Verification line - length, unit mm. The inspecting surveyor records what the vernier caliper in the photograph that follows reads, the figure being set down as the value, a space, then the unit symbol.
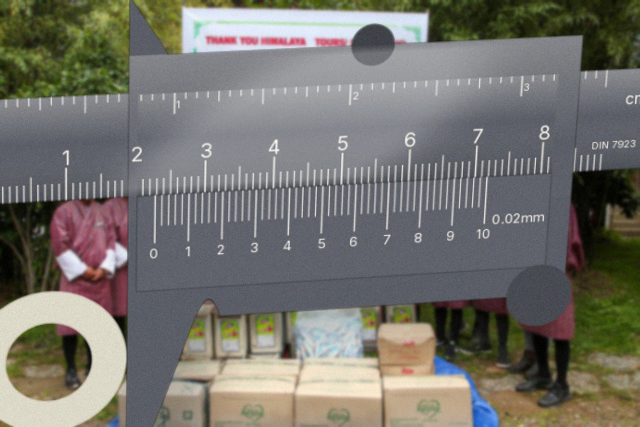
22.8 mm
